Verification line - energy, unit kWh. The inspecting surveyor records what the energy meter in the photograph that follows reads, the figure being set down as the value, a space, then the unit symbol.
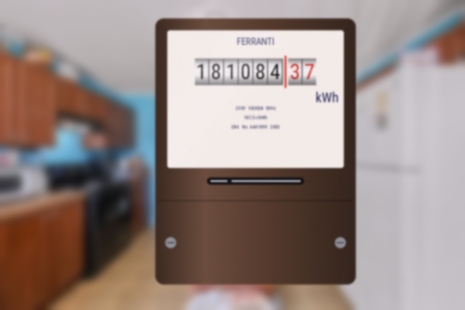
181084.37 kWh
